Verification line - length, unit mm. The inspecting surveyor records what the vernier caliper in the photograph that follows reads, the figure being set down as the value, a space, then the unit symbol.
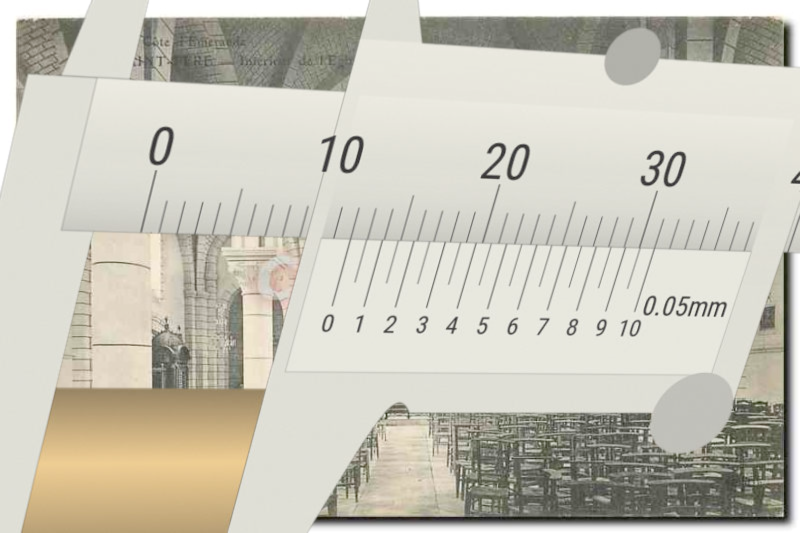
12.0 mm
